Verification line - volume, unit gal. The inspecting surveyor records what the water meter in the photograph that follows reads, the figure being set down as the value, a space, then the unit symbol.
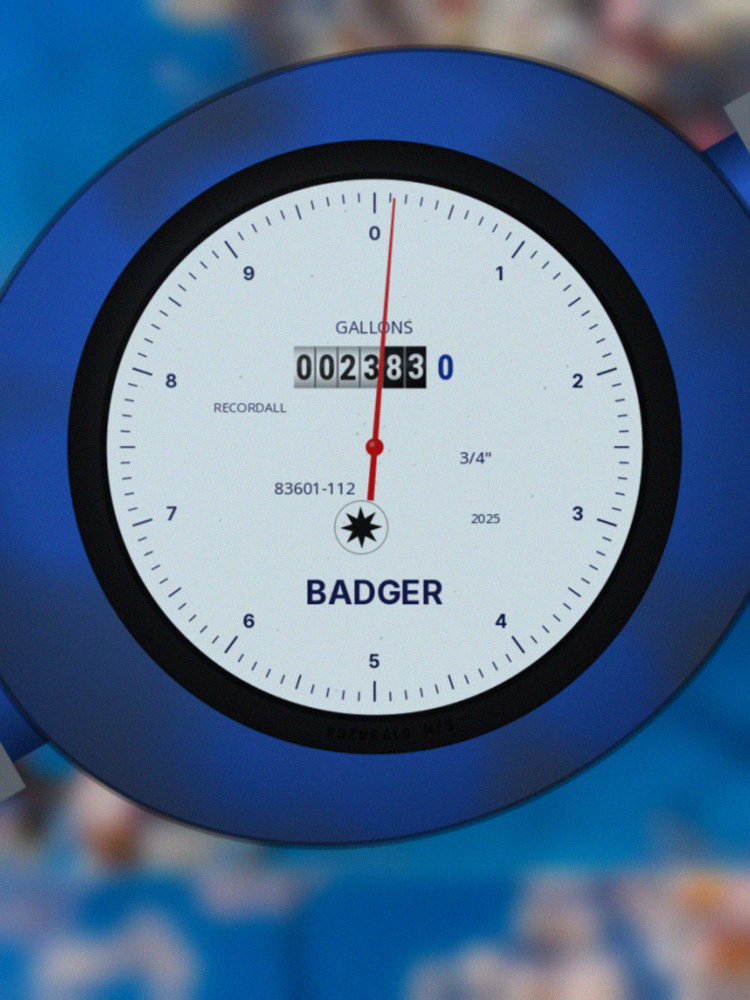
23830.1 gal
